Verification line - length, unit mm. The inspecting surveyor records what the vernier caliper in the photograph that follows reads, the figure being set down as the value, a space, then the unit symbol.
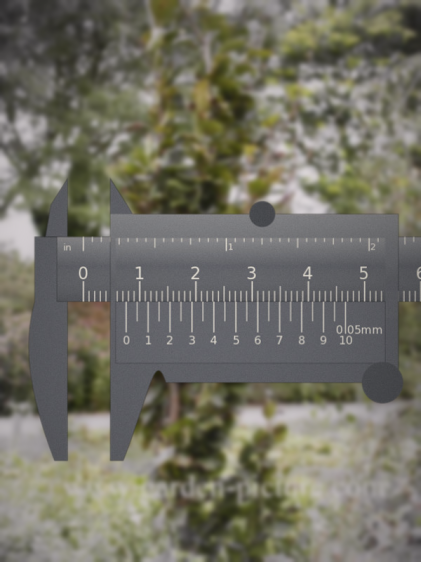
7.6 mm
